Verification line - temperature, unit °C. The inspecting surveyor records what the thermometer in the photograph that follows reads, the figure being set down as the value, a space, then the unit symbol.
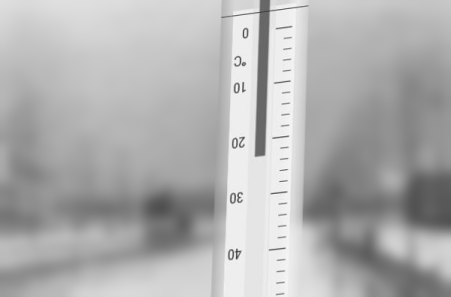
23 °C
